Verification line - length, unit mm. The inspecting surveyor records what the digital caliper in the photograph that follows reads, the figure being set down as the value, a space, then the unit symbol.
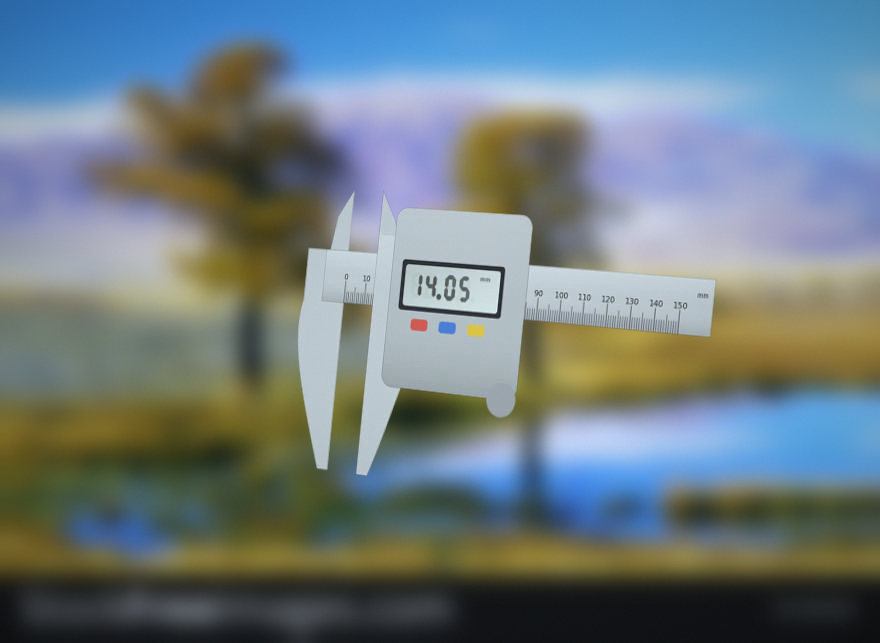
14.05 mm
